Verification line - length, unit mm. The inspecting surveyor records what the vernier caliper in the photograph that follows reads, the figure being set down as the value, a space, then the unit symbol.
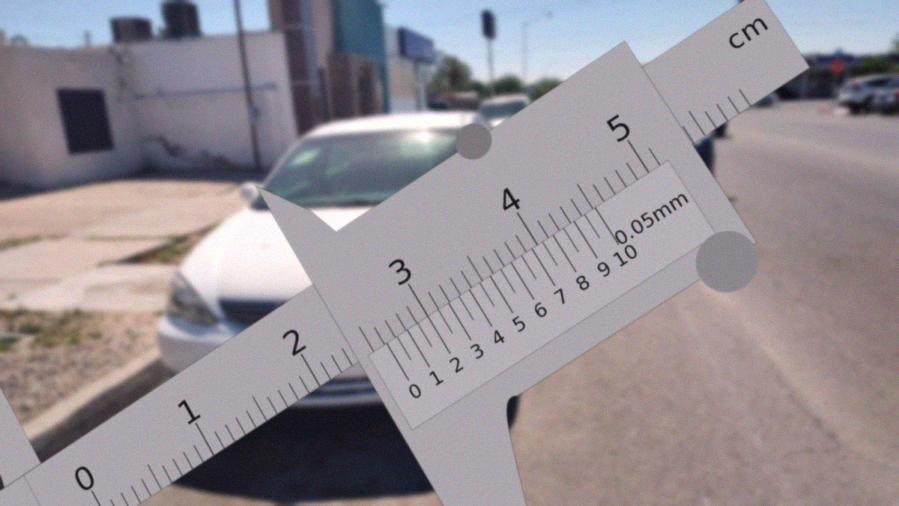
26.2 mm
